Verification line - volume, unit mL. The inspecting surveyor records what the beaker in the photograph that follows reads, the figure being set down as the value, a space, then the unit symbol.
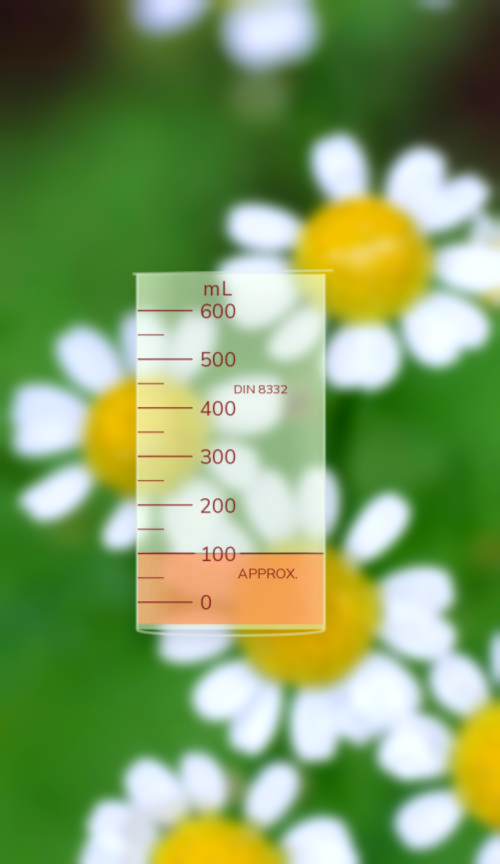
100 mL
